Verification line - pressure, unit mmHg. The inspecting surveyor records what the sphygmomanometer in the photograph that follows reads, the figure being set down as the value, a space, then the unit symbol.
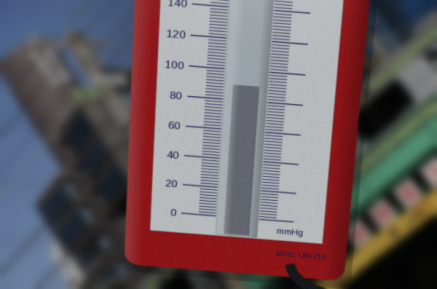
90 mmHg
